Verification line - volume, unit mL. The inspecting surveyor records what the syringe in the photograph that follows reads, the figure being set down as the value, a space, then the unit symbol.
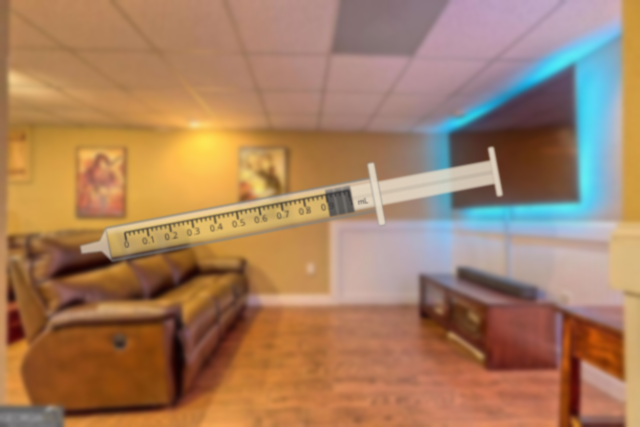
0.9 mL
